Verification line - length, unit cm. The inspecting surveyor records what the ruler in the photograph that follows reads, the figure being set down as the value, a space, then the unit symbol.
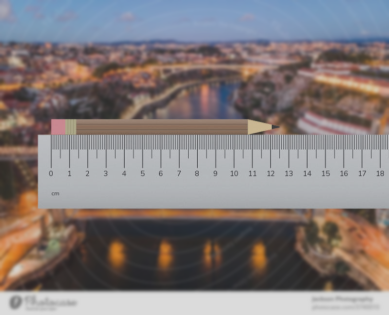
12.5 cm
